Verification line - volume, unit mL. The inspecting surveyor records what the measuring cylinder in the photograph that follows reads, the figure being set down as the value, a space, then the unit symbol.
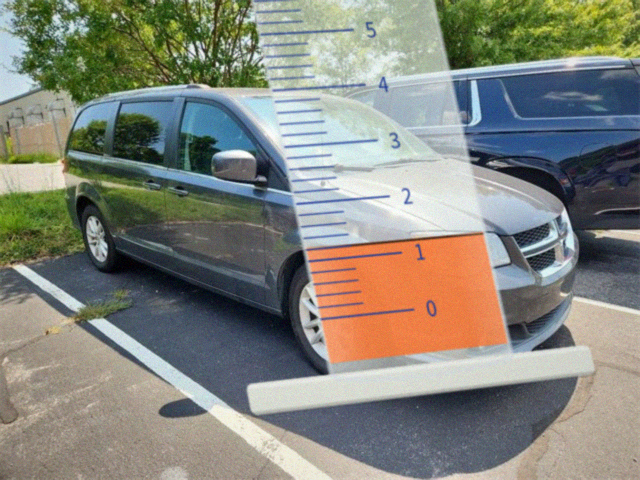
1.2 mL
